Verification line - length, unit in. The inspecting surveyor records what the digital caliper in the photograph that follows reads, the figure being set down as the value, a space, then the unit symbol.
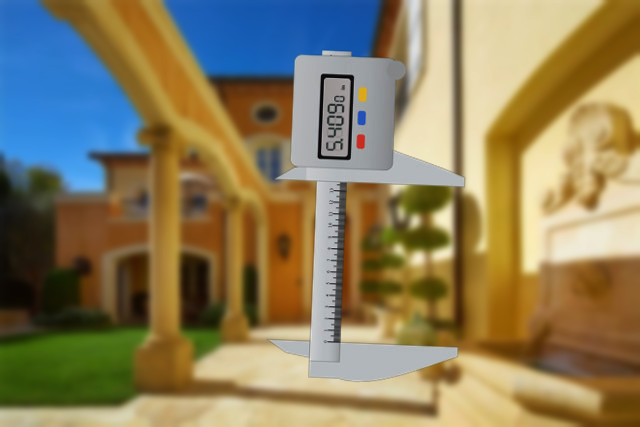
5.4090 in
